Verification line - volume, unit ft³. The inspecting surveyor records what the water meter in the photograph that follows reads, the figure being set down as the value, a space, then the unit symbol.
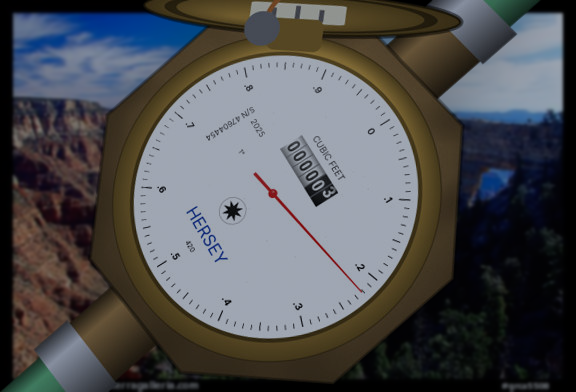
3.22 ft³
